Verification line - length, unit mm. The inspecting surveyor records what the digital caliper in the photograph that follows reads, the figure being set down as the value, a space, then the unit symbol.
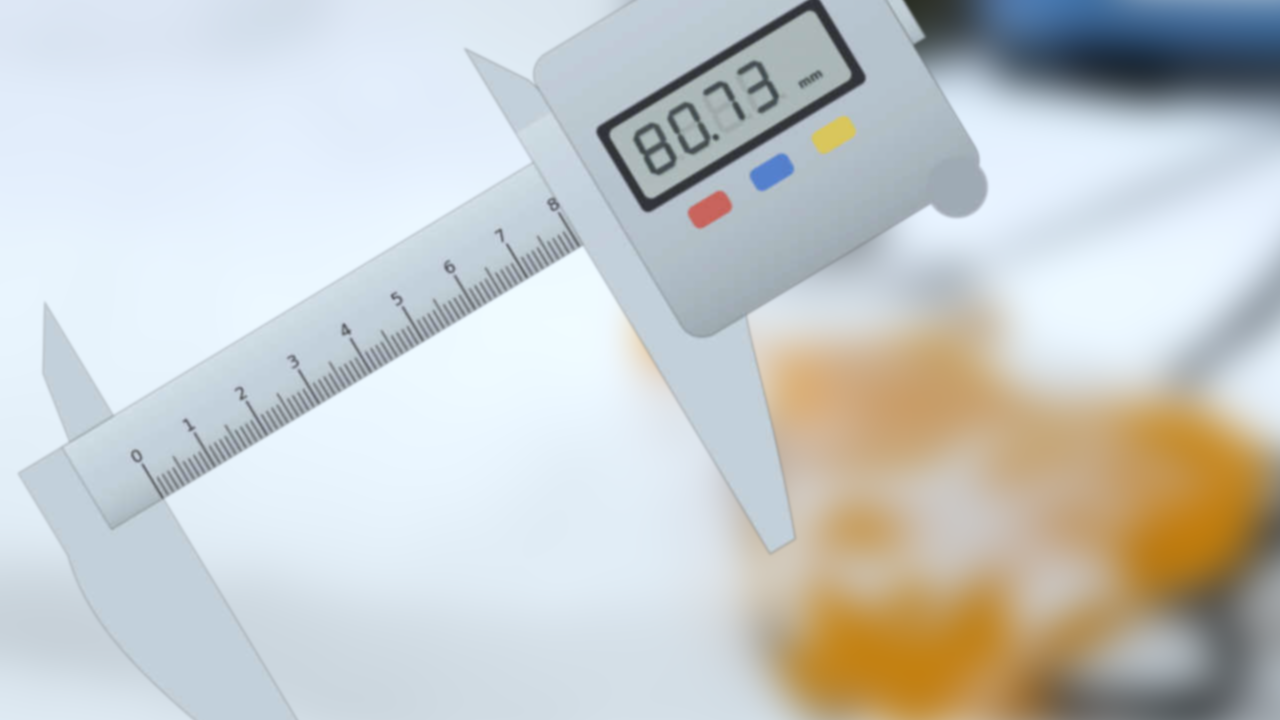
80.73 mm
